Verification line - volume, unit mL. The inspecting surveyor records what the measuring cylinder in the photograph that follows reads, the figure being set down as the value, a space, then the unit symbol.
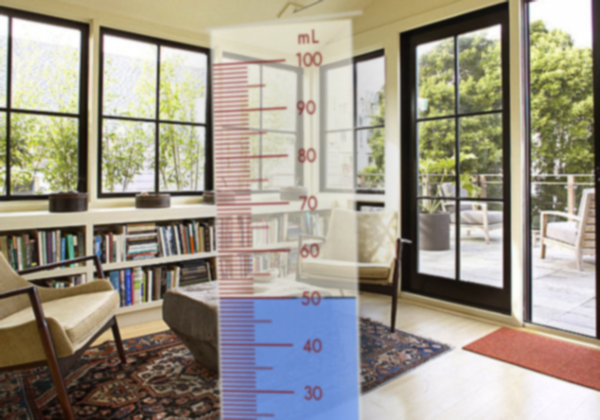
50 mL
